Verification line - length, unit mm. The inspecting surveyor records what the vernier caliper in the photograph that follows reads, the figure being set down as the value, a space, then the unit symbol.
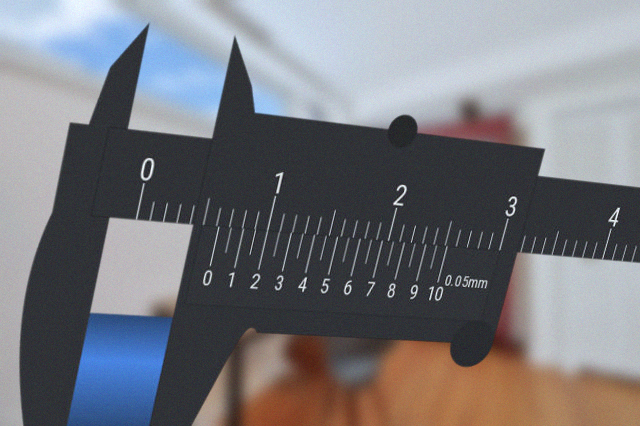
6.2 mm
